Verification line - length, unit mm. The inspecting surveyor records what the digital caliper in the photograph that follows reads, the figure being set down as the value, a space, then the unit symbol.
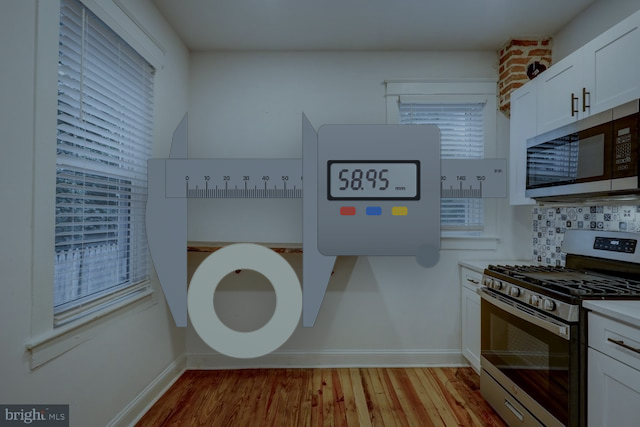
58.95 mm
